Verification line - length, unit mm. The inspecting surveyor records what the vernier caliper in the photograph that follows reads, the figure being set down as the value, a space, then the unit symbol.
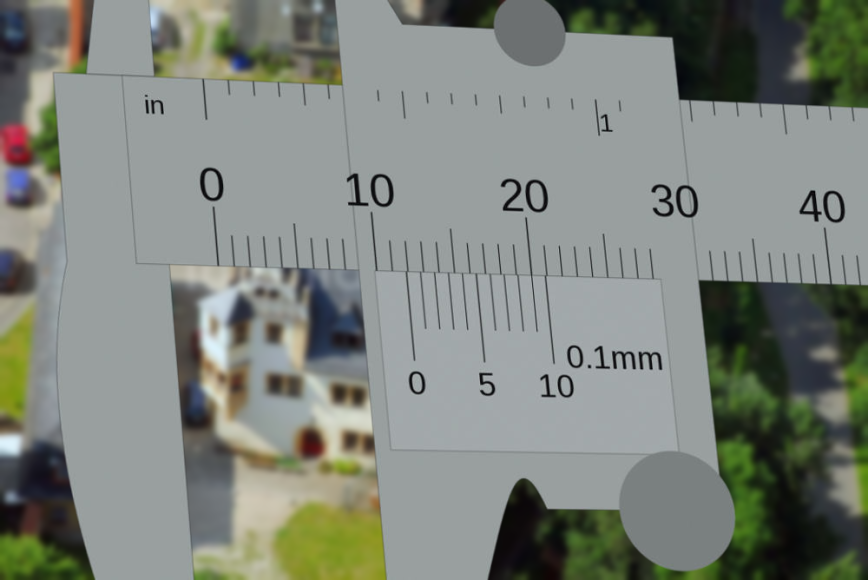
11.9 mm
